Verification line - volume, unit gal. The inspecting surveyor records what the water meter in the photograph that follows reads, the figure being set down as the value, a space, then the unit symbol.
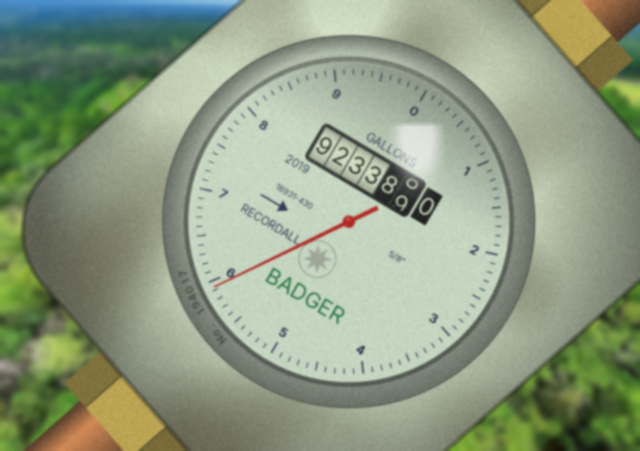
9233885.9 gal
